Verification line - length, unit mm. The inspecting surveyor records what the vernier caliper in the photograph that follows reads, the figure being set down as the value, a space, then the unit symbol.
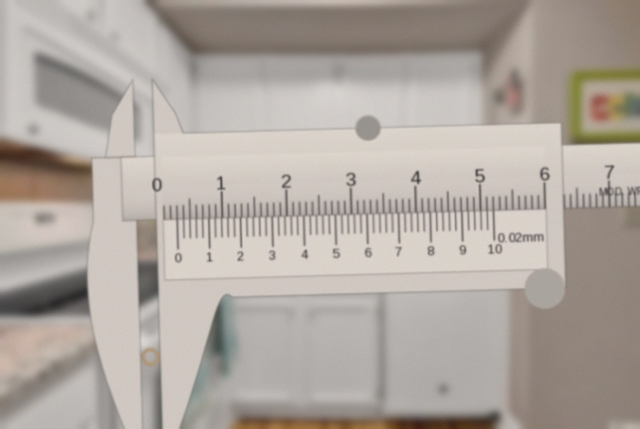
3.0 mm
